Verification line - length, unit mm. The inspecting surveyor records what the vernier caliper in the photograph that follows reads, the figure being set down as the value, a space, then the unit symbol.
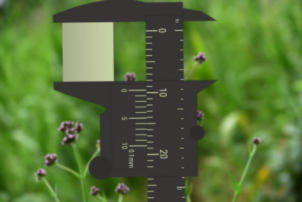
9.6 mm
